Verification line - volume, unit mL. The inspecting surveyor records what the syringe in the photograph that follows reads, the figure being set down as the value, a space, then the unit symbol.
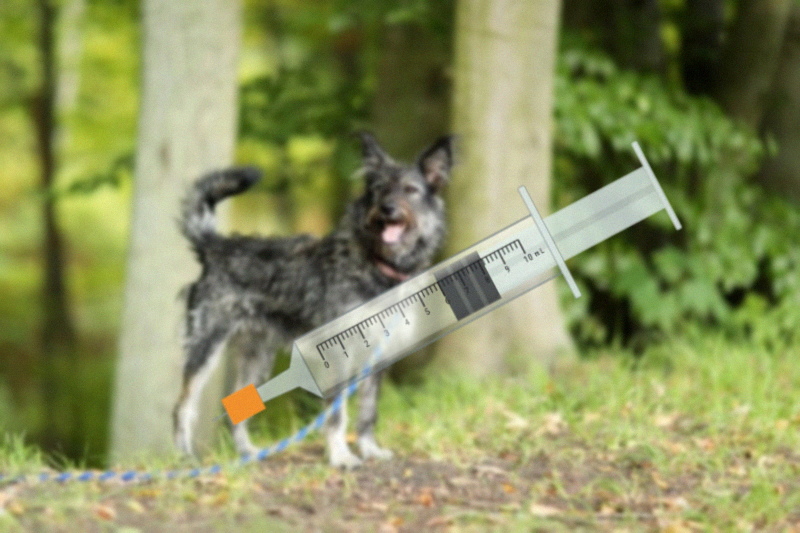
6 mL
